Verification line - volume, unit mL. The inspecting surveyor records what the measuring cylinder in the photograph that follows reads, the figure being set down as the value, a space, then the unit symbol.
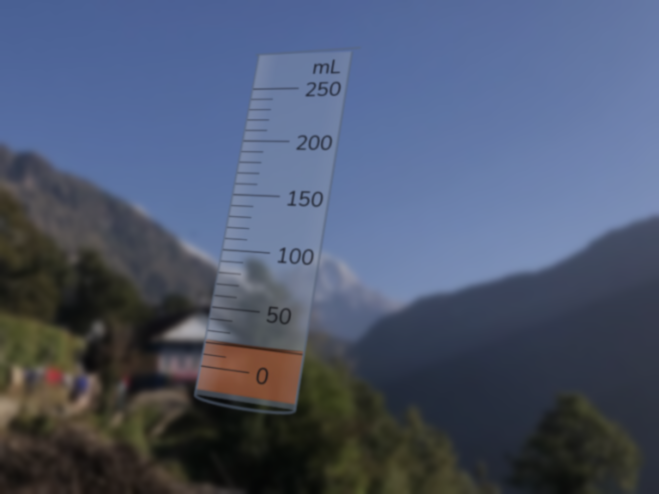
20 mL
